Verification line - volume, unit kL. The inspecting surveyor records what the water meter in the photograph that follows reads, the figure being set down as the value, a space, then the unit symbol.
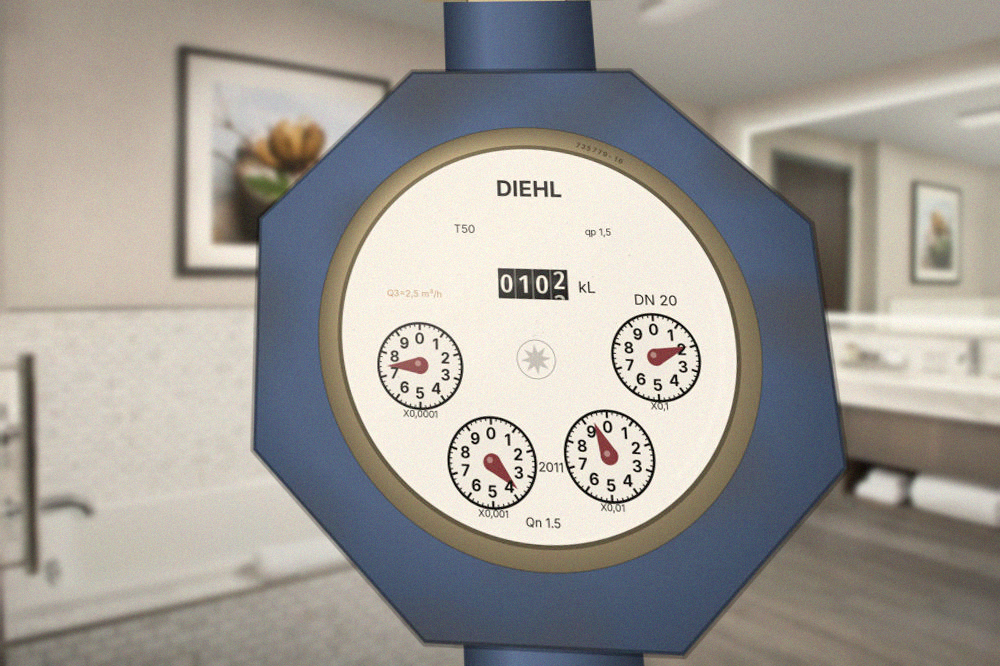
102.1937 kL
